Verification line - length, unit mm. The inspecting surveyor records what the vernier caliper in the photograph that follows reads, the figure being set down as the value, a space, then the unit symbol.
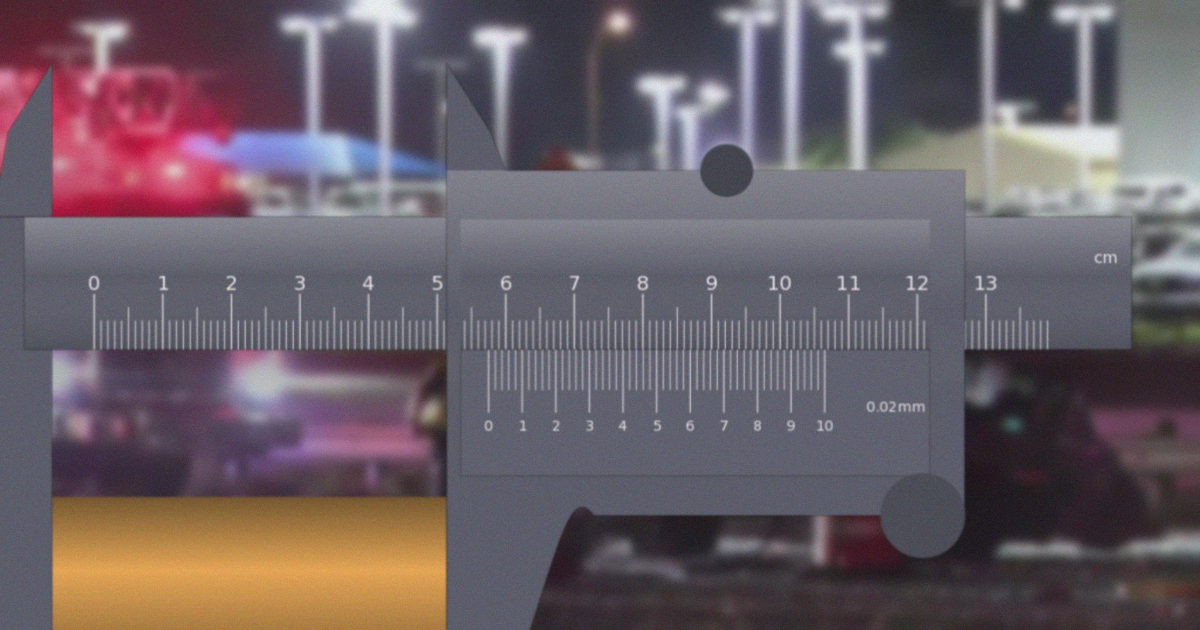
57.5 mm
